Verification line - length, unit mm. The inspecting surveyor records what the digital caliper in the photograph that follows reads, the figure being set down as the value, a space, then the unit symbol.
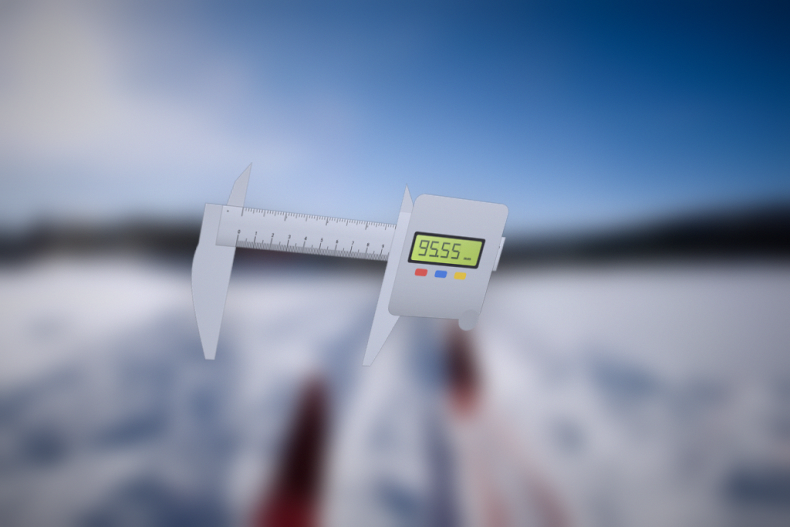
95.55 mm
